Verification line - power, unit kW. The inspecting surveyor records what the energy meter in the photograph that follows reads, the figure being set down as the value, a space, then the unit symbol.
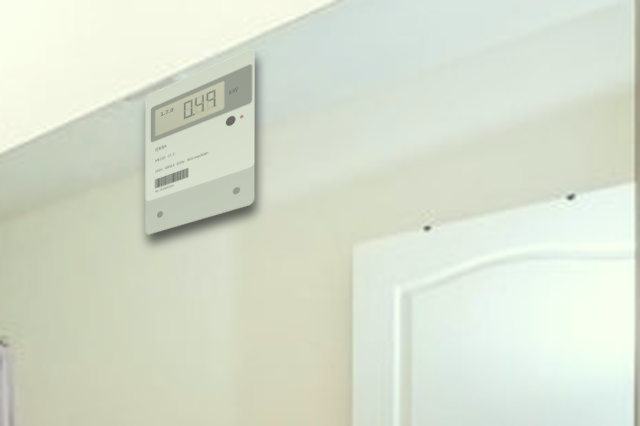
0.49 kW
